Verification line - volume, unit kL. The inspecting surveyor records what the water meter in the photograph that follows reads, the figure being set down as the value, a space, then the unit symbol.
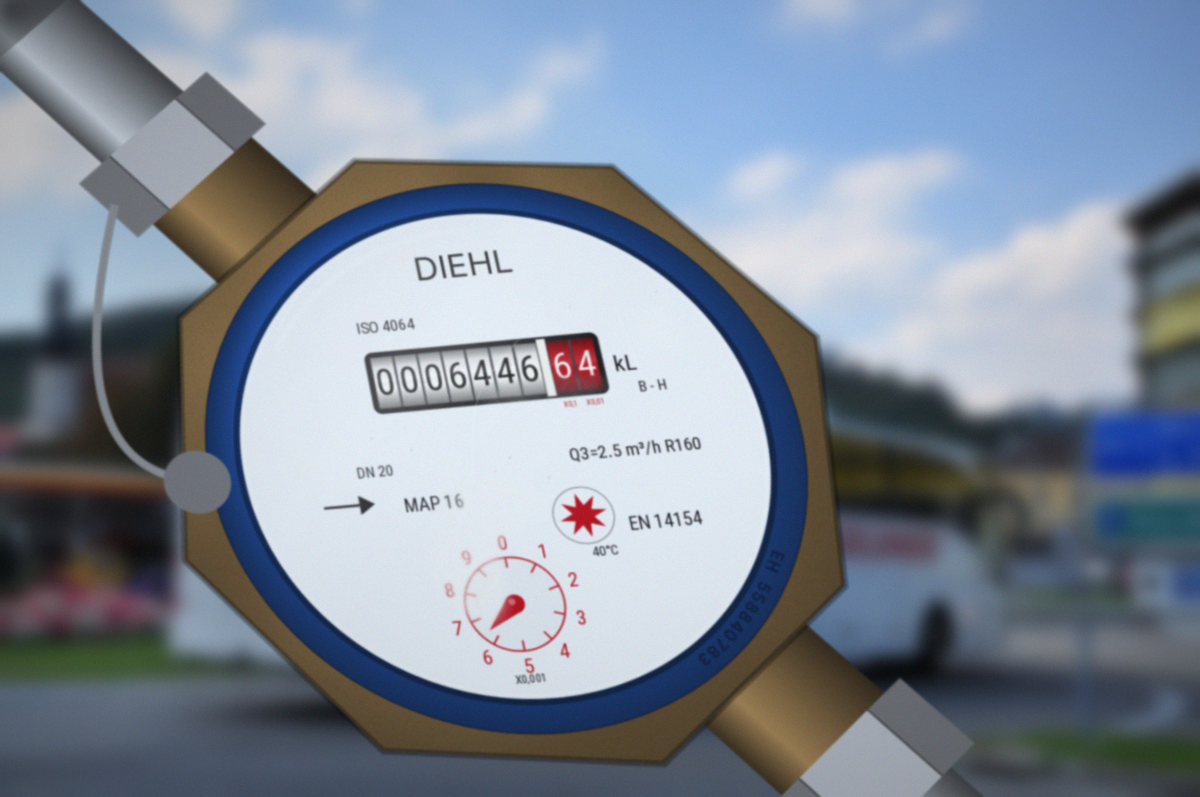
6446.646 kL
